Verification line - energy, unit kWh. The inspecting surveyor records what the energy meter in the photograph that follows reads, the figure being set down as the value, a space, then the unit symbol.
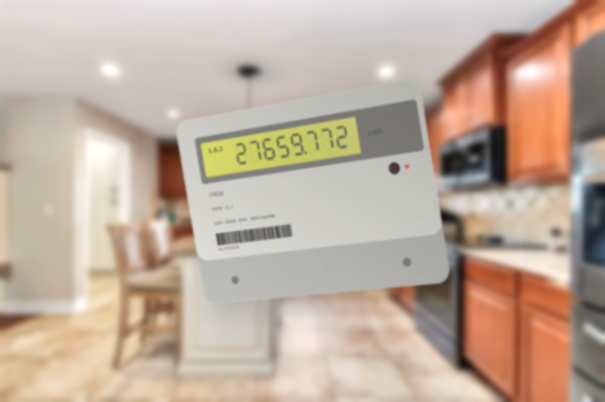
27659.772 kWh
